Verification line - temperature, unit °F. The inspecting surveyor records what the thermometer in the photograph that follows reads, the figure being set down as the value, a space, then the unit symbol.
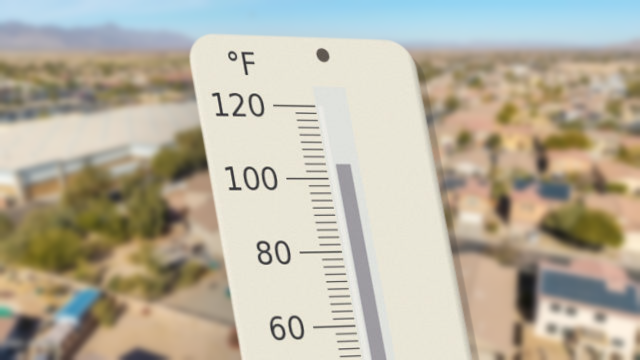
104 °F
